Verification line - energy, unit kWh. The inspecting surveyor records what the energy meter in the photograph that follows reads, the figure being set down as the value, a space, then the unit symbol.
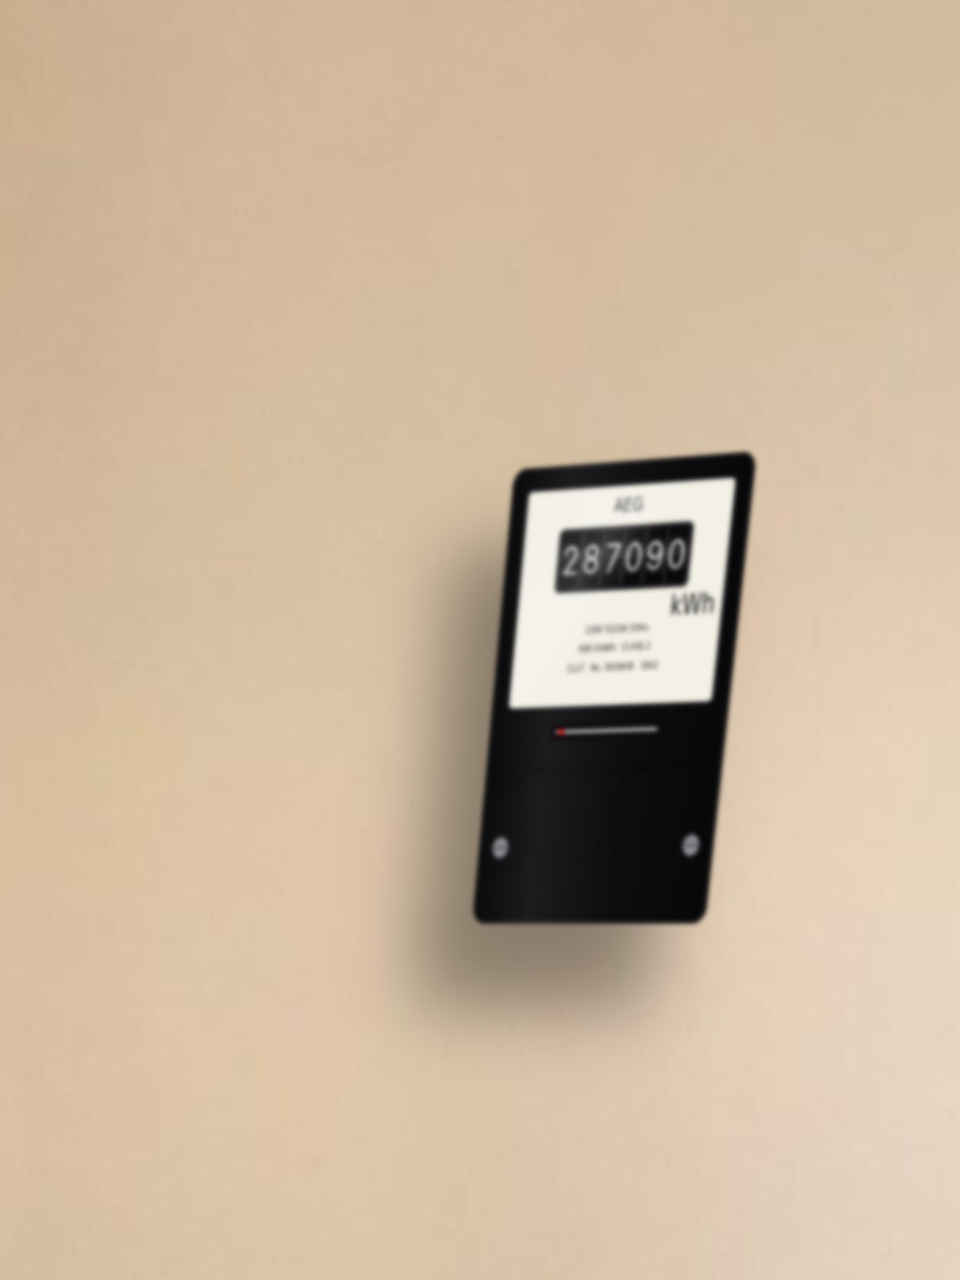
287090 kWh
